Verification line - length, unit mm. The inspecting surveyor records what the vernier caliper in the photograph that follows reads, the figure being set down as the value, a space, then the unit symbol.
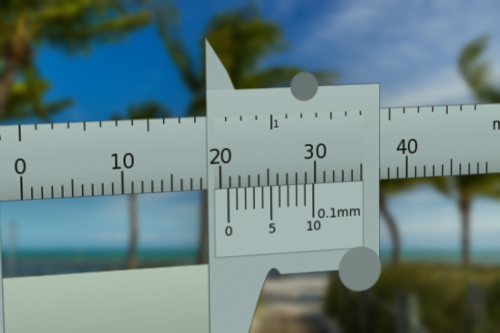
20.8 mm
